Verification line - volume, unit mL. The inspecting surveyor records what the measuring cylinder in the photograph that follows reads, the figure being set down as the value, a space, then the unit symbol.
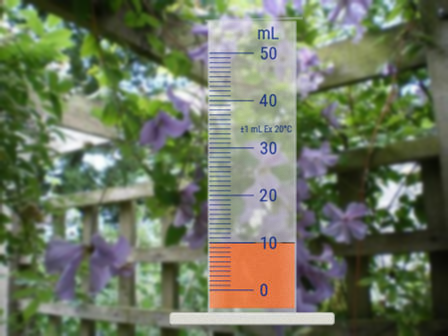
10 mL
